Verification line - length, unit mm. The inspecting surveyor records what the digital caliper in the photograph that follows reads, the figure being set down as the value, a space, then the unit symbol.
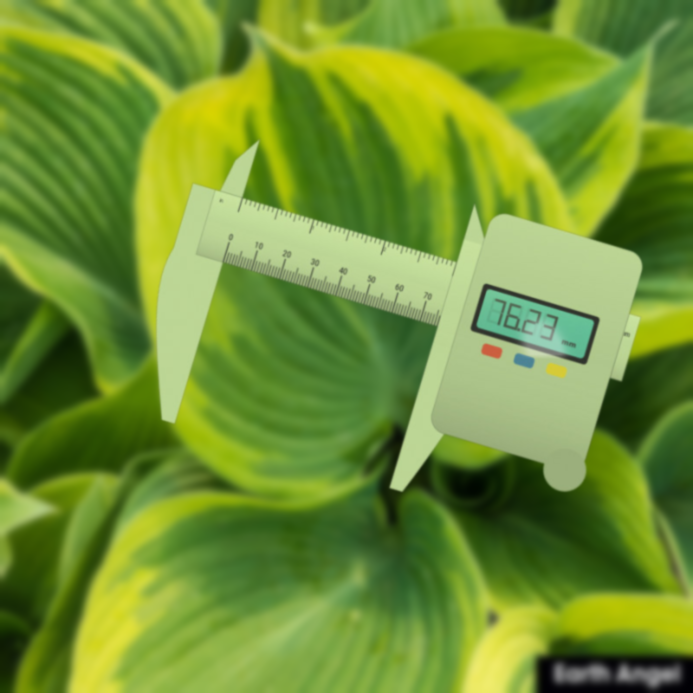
76.23 mm
